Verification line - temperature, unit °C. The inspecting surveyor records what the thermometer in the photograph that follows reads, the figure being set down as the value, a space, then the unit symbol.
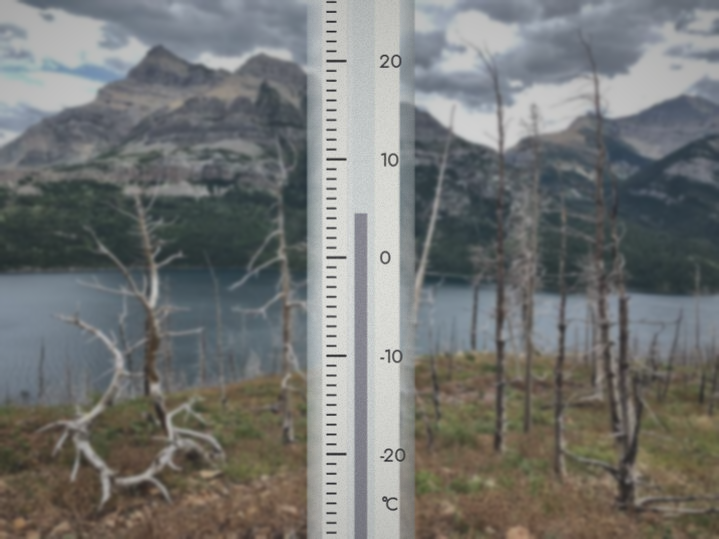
4.5 °C
